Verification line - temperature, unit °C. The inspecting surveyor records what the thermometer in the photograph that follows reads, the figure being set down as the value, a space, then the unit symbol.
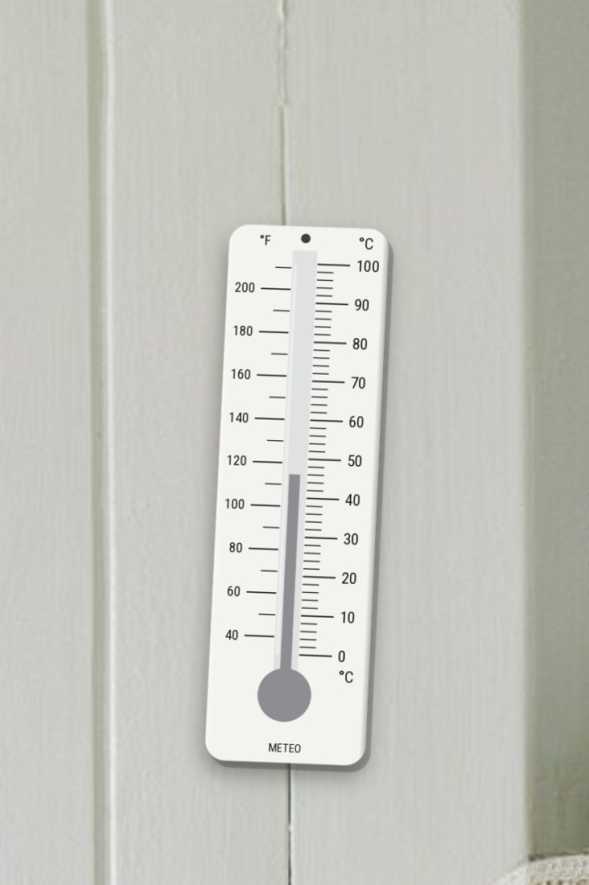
46 °C
